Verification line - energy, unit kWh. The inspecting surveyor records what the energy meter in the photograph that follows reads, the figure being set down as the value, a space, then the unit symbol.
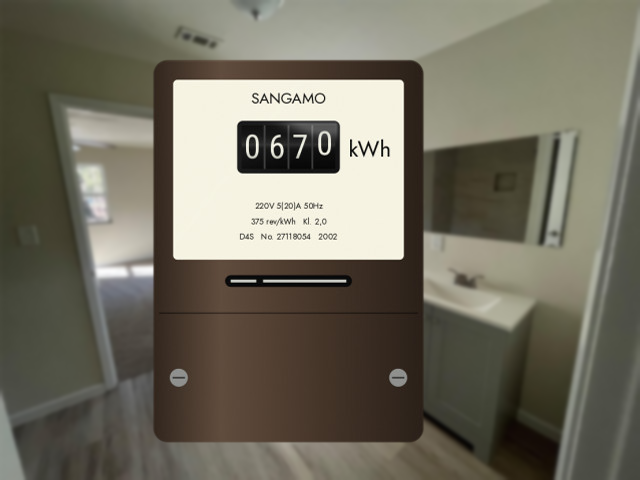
670 kWh
